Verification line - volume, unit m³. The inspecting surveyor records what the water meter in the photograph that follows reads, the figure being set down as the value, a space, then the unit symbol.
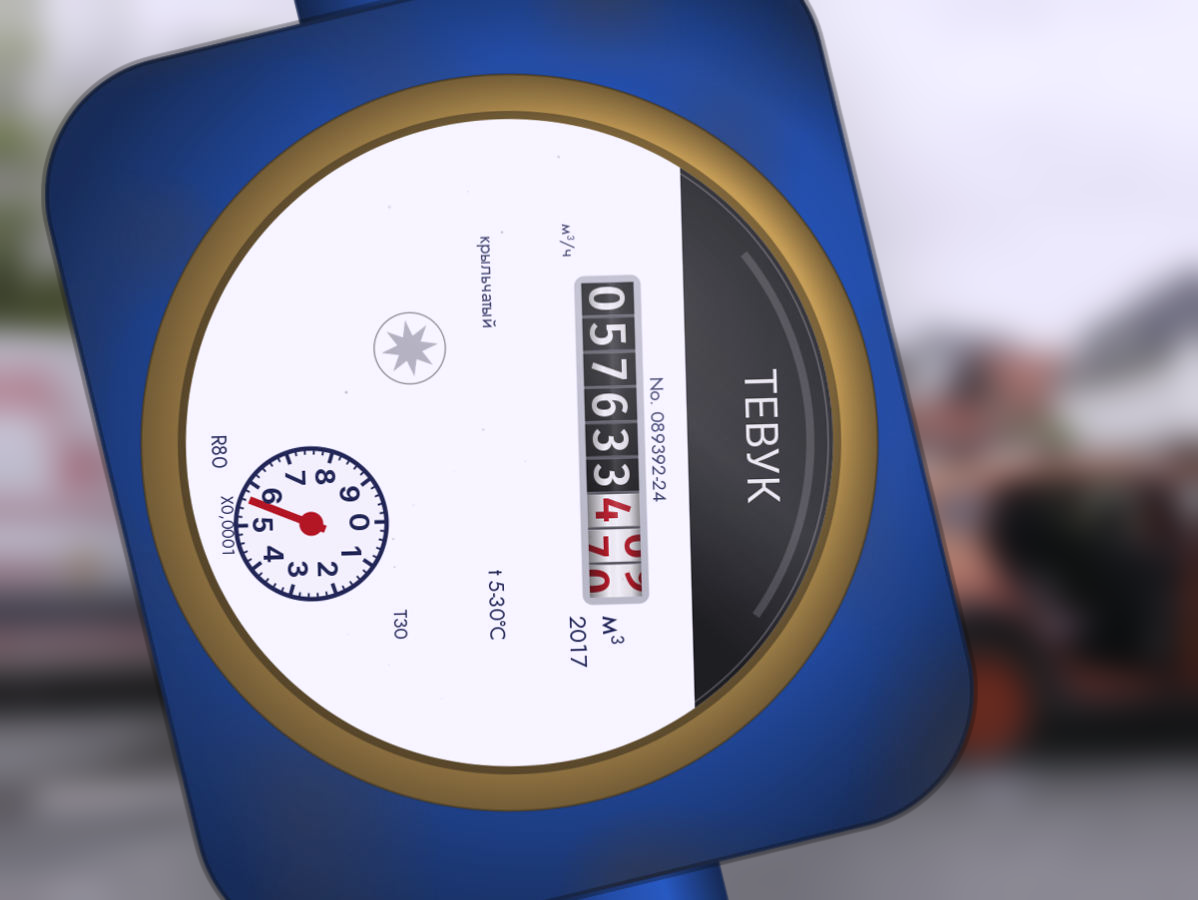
57633.4695 m³
